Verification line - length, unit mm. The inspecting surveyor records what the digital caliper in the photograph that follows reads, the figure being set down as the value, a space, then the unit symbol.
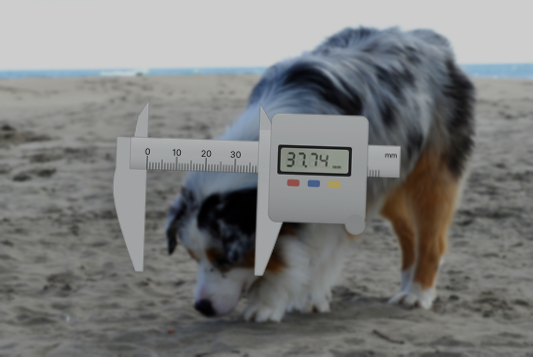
37.74 mm
